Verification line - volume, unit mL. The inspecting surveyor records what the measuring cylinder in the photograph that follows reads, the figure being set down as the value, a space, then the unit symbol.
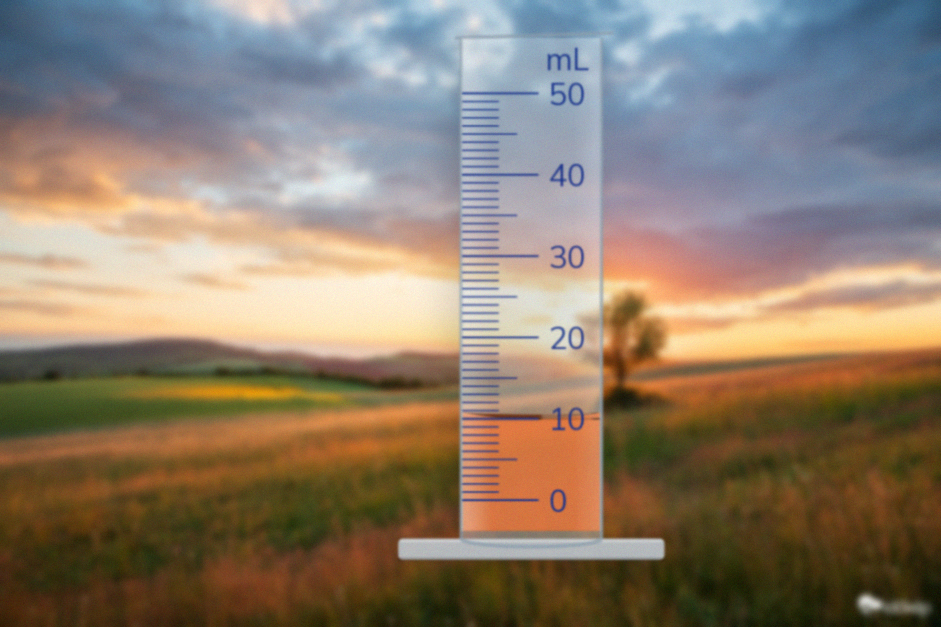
10 mL
